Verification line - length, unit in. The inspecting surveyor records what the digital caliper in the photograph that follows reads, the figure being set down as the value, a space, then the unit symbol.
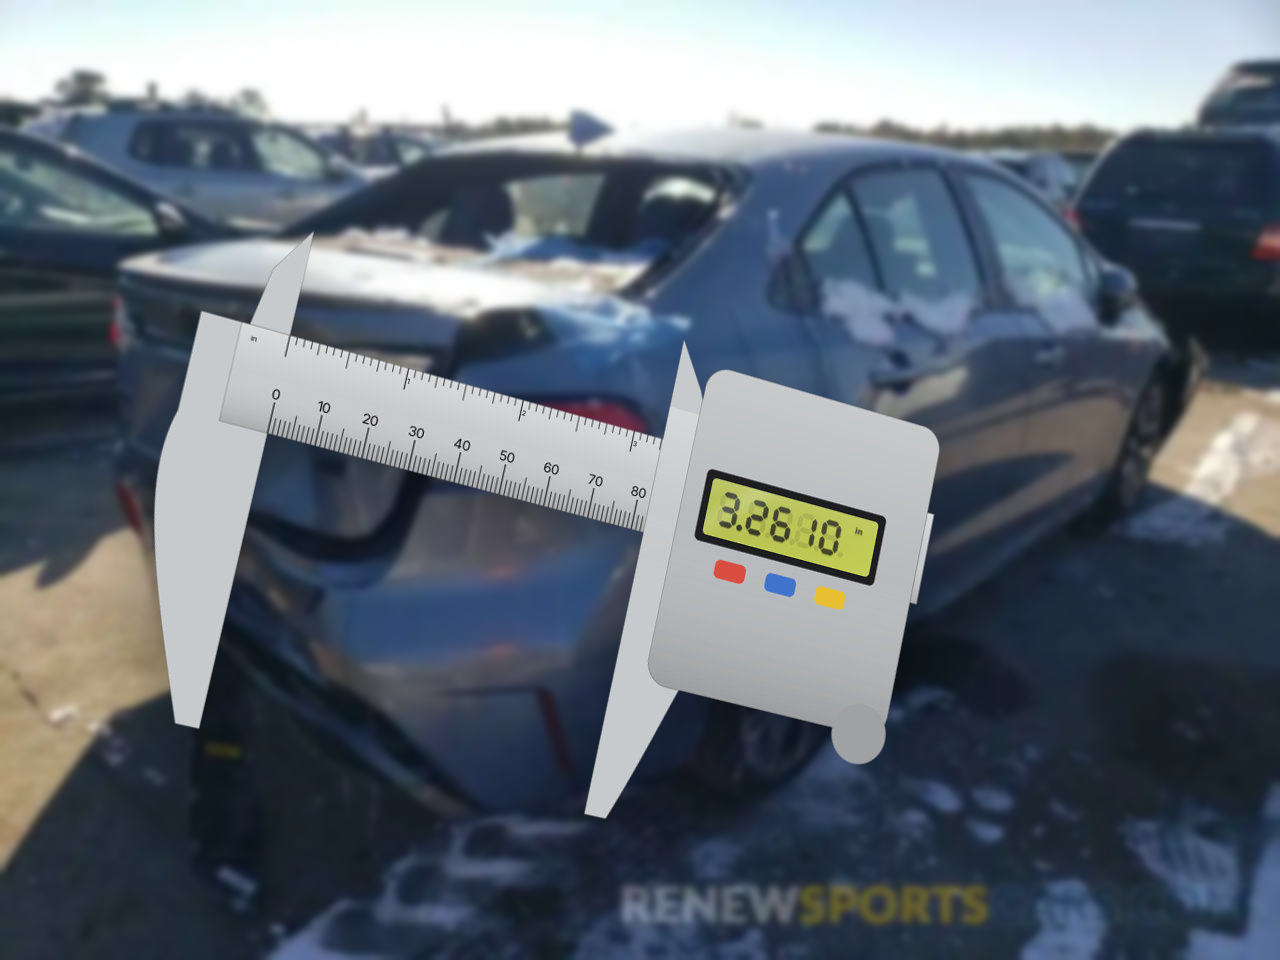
3.2610 in
